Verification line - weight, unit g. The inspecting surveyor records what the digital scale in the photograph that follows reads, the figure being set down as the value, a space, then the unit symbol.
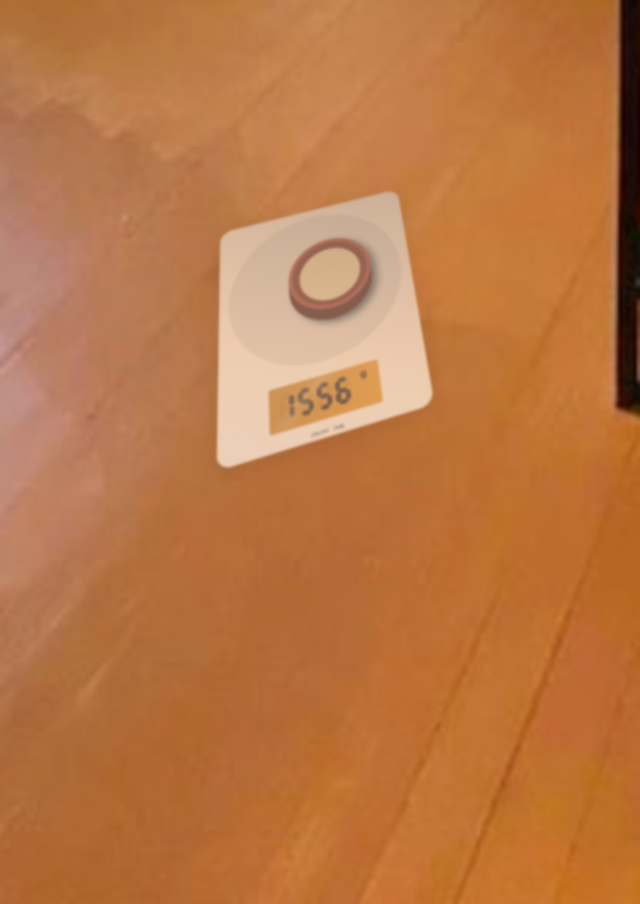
1556 g
